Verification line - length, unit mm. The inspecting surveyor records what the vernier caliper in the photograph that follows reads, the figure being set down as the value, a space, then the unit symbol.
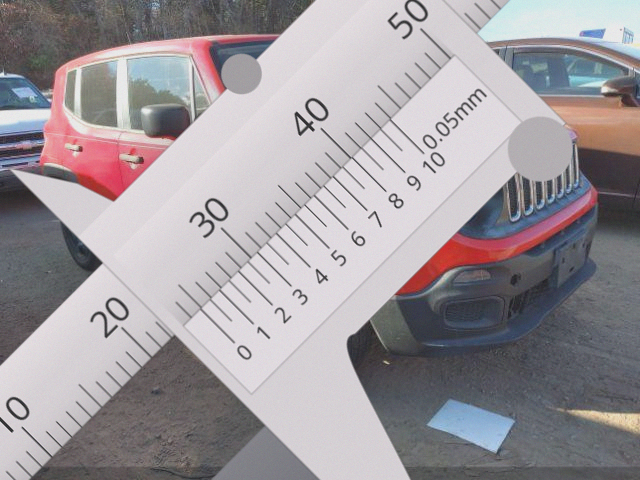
24.9 mm
